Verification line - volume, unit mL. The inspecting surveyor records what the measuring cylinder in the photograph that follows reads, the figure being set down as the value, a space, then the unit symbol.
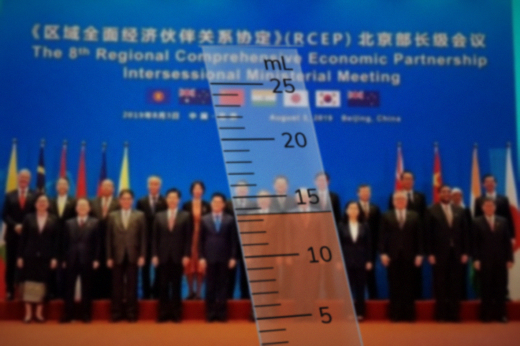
13.5 mL
